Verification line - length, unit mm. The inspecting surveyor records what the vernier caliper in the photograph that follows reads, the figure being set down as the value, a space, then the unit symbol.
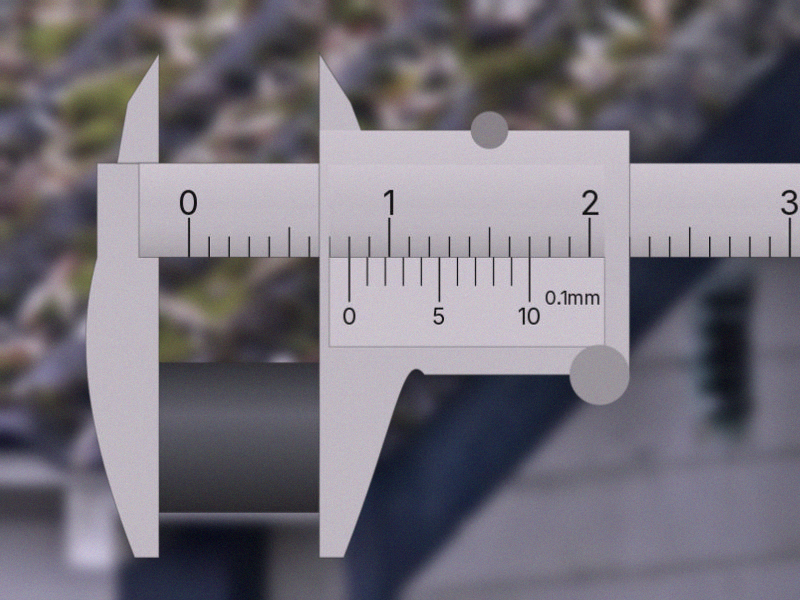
8.0 mm
